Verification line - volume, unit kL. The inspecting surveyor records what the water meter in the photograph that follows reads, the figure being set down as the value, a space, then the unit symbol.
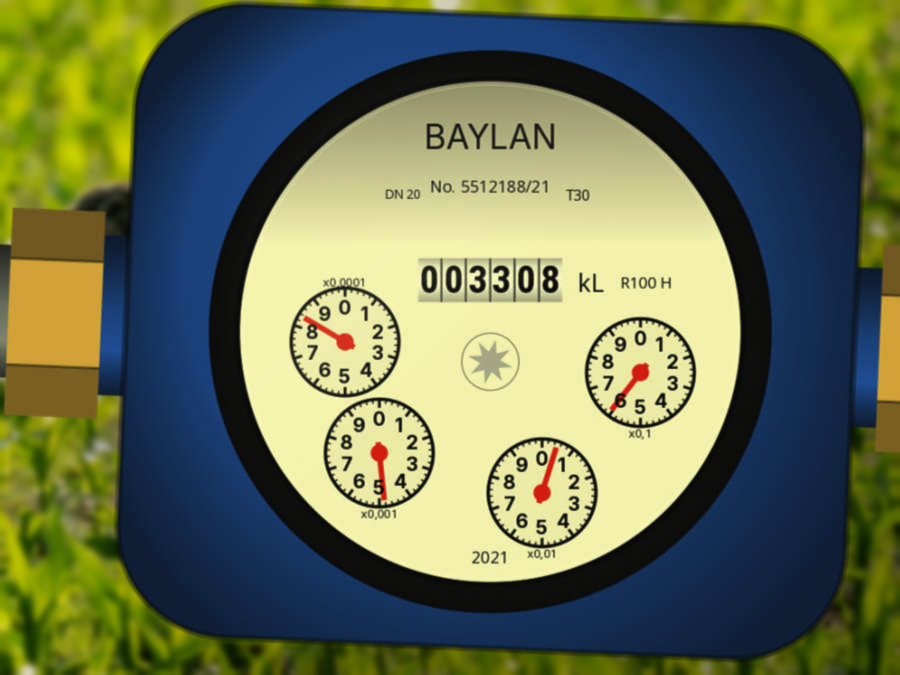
3308.6048 kL
